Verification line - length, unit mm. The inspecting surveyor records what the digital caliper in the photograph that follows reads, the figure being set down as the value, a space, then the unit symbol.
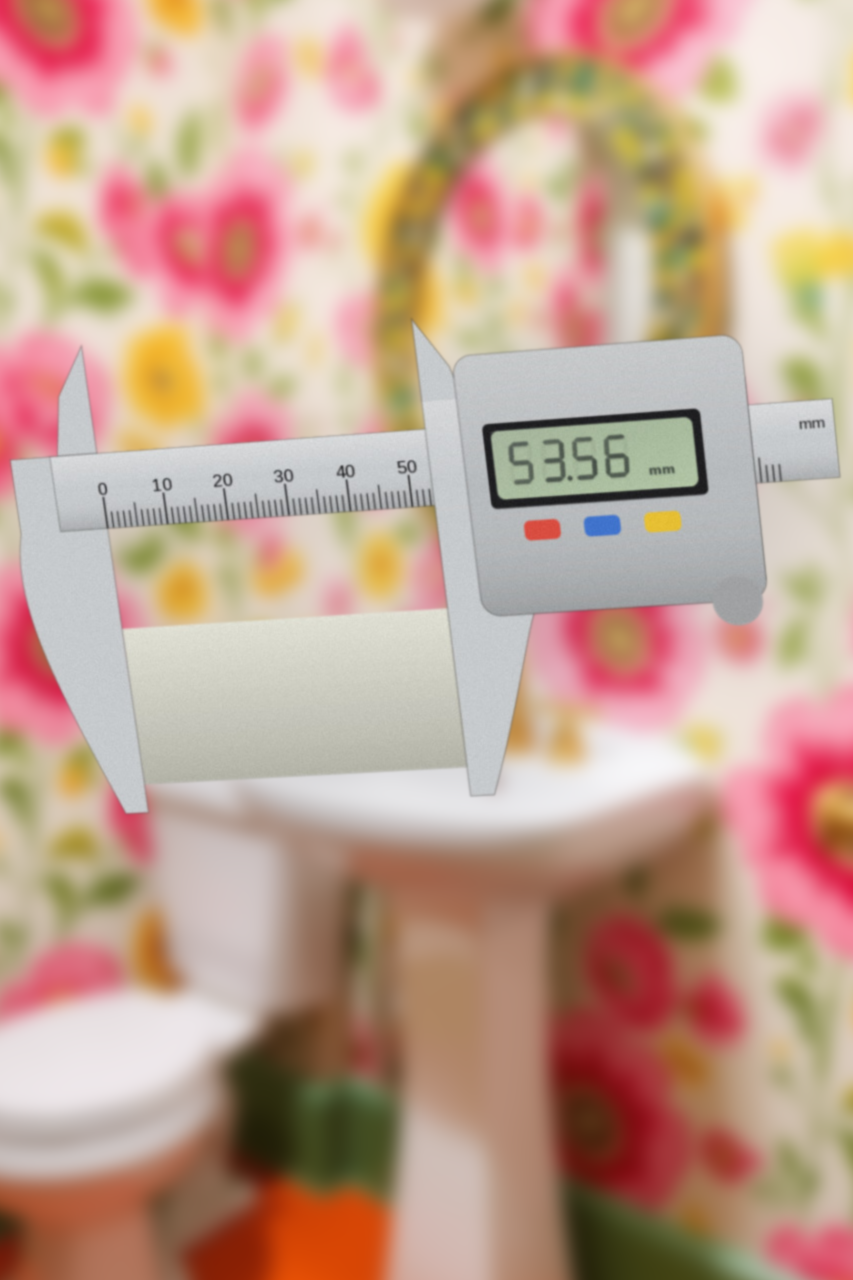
53.56 mm
